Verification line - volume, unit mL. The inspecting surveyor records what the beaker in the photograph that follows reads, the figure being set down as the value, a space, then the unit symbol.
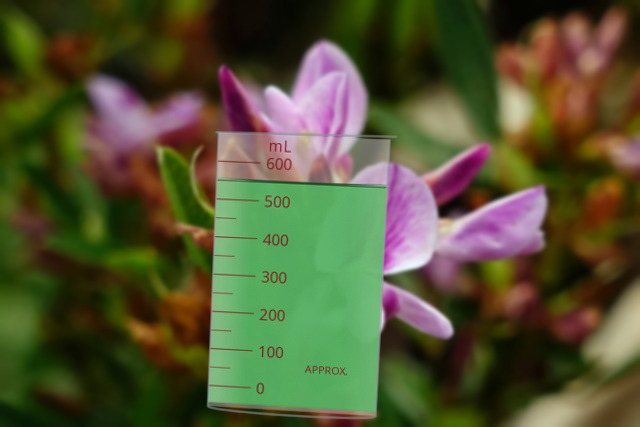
550 mL
